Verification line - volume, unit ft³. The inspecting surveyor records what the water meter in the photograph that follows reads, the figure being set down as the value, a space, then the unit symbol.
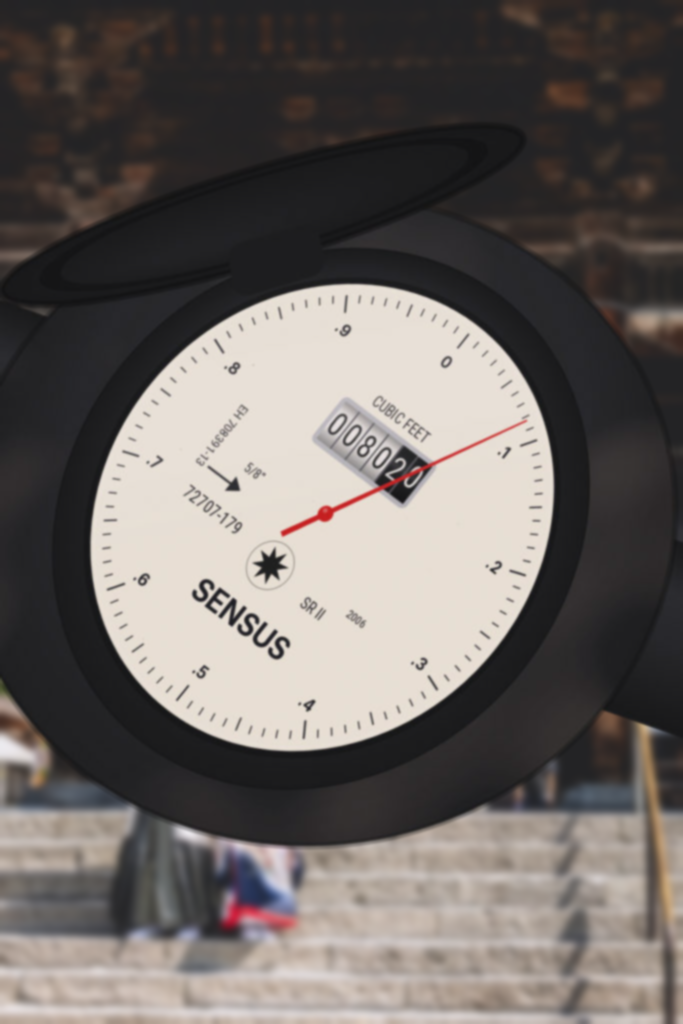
8020.08 ft³
